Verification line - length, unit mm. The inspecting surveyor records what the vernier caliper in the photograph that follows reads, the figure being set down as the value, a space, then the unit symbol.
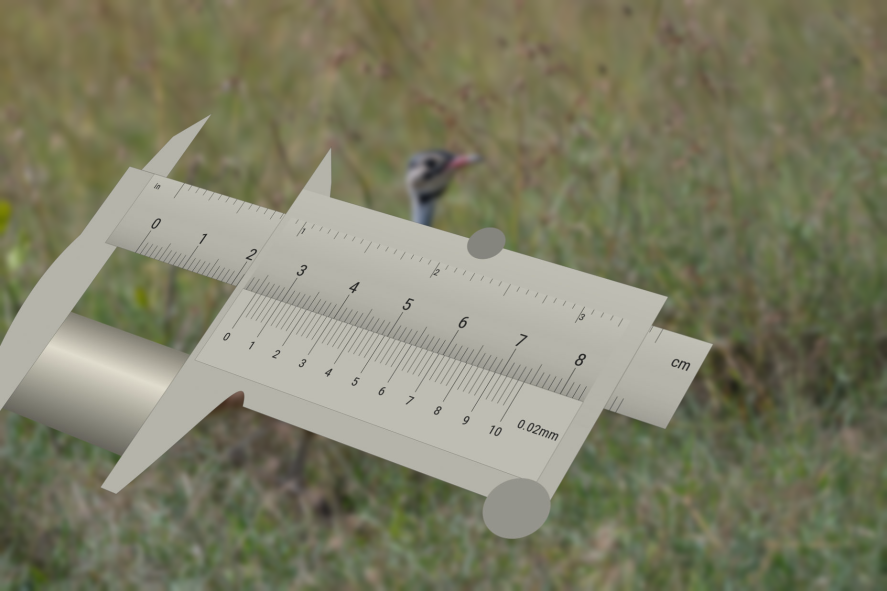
25.0 mm
